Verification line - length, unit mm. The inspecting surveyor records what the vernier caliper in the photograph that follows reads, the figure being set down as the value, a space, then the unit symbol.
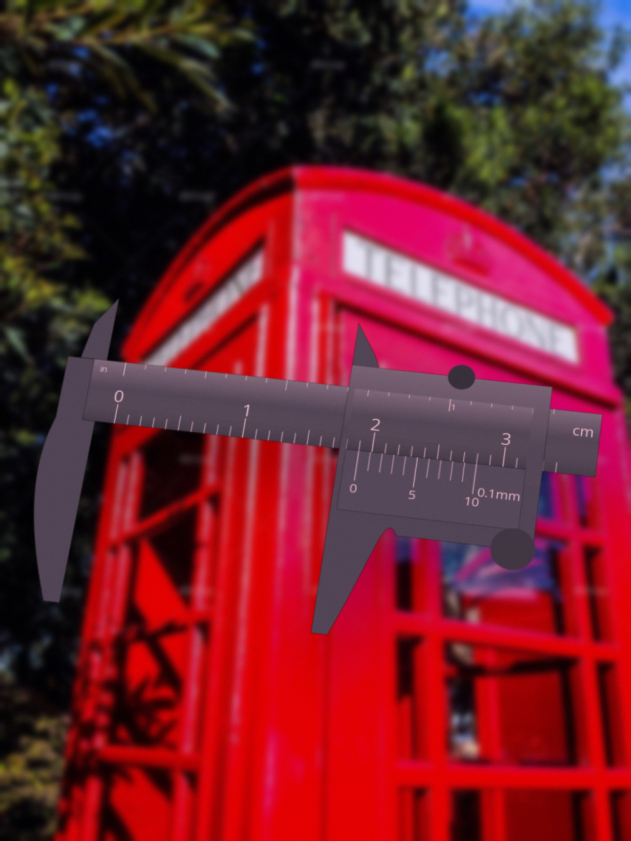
19.0 mm
